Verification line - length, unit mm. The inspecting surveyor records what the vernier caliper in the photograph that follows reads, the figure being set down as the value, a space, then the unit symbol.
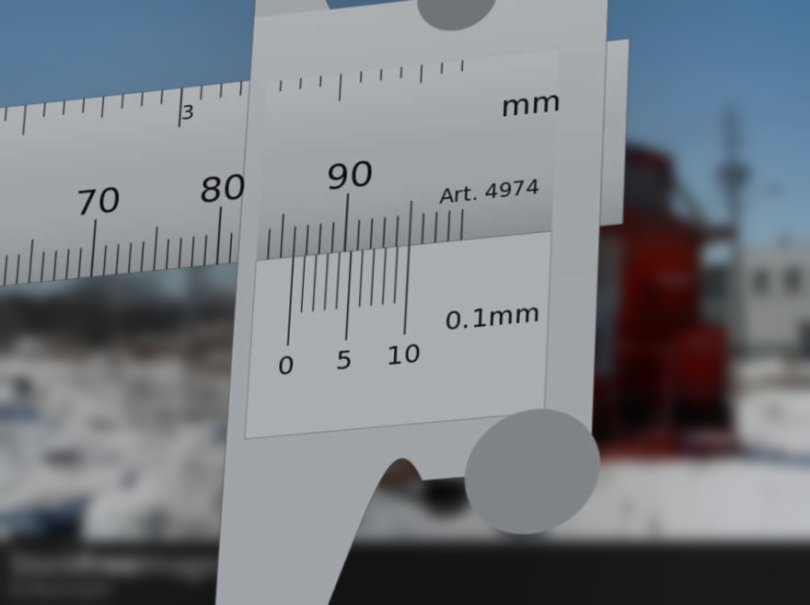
86.0 mm
